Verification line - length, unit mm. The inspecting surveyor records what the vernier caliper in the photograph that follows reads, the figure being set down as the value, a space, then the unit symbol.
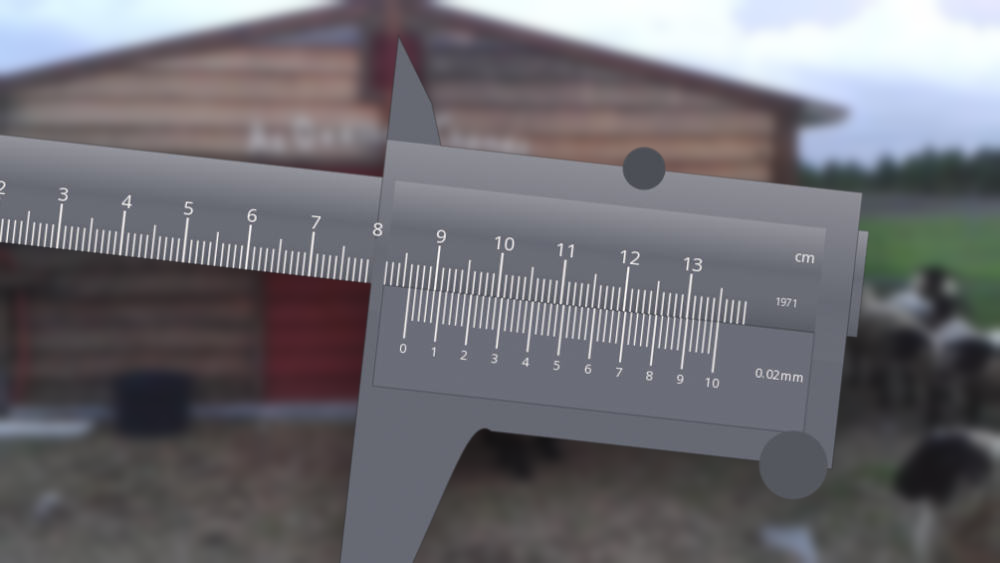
86.0 mm
